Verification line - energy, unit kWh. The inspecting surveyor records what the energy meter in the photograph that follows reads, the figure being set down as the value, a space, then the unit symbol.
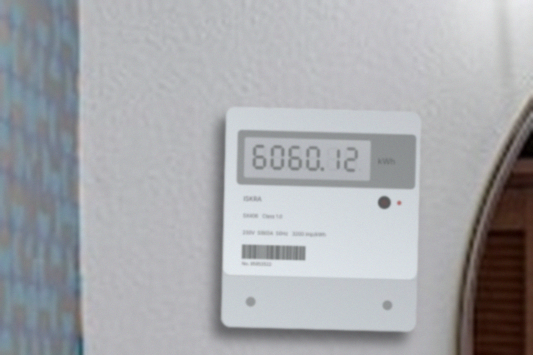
6060.12 kWh
